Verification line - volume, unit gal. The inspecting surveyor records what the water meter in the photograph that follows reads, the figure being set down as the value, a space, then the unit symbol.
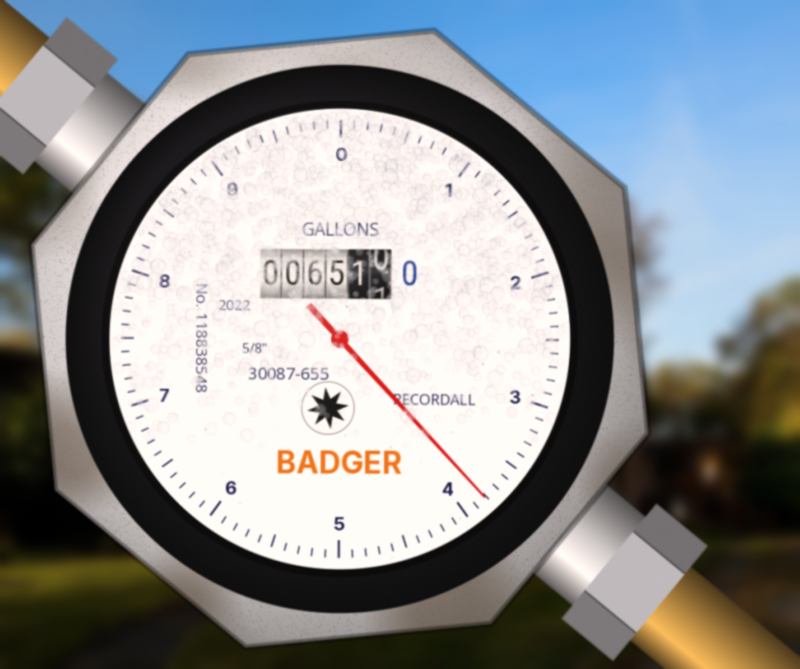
65103.8 gal
